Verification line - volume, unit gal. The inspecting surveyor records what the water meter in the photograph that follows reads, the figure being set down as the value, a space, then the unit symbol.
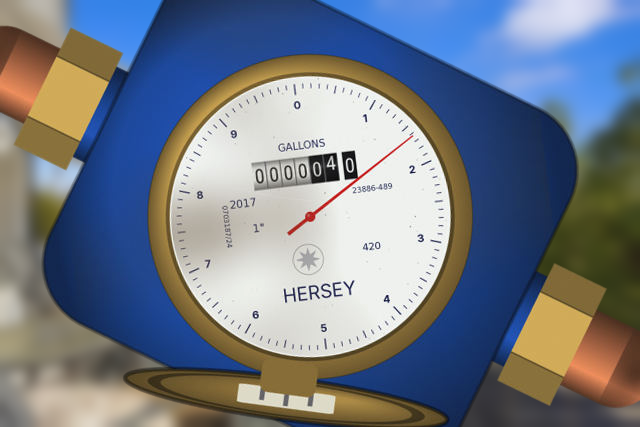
41.6 gal
